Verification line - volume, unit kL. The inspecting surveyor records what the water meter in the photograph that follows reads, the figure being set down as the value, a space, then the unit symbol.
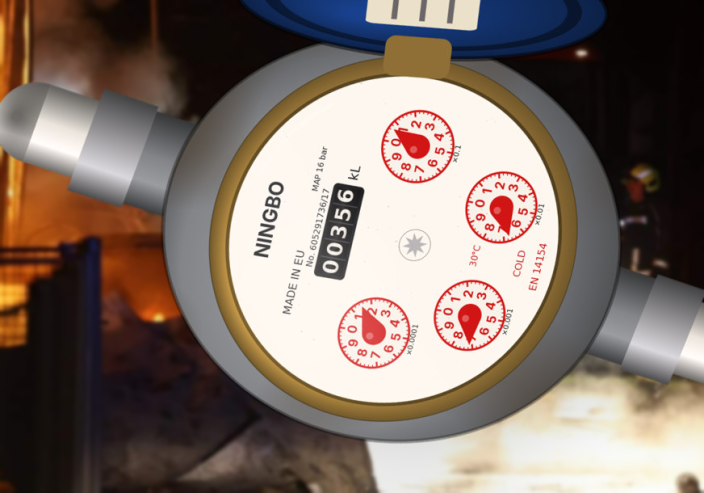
356.0671 kL
